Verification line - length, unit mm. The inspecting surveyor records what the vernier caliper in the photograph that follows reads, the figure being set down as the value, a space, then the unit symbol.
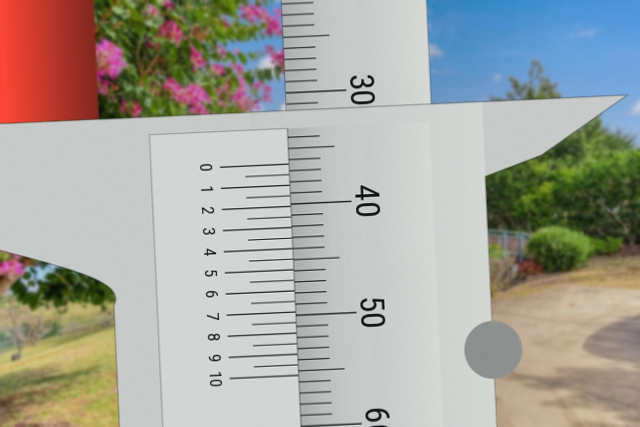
36.4 mm
